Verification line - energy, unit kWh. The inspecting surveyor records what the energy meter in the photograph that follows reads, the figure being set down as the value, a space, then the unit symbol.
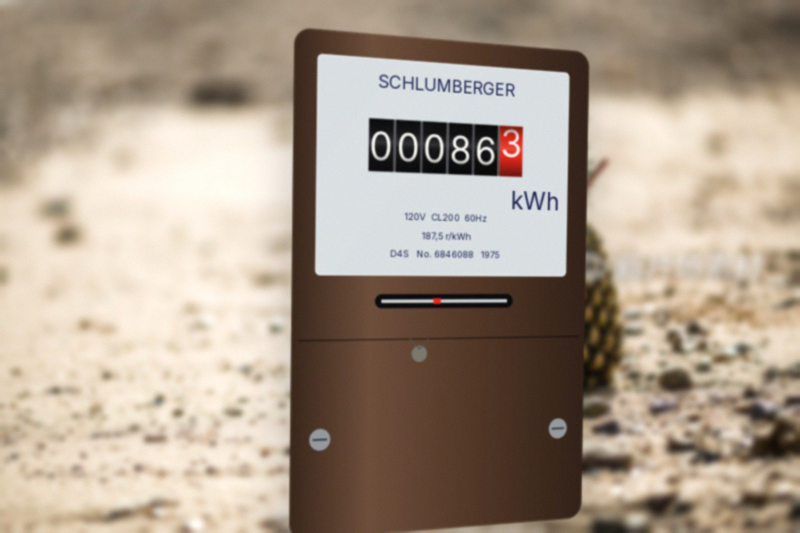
86.3 kWh
